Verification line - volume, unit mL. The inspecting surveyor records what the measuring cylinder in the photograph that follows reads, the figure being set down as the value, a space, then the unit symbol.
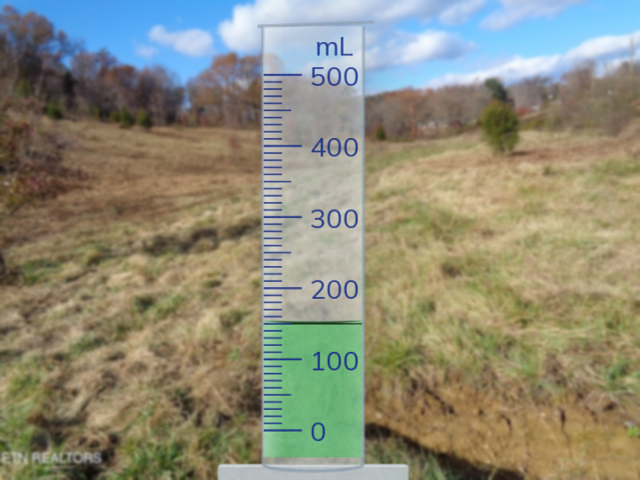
150 mL
